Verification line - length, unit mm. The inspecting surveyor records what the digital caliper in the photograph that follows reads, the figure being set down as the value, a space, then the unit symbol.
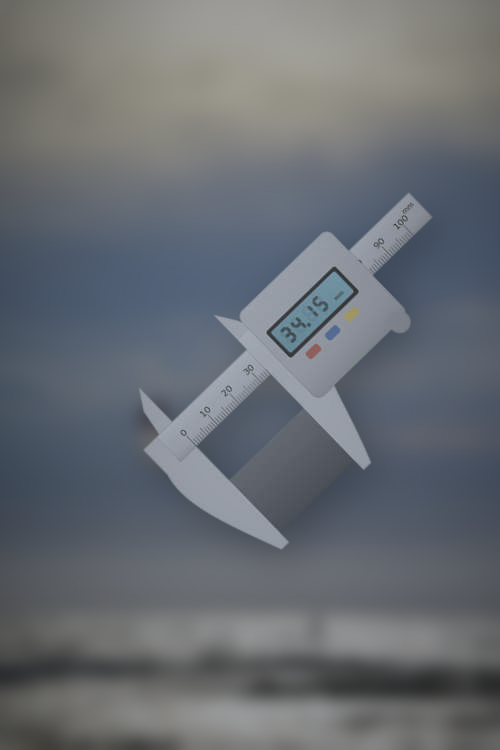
34.15 mm
